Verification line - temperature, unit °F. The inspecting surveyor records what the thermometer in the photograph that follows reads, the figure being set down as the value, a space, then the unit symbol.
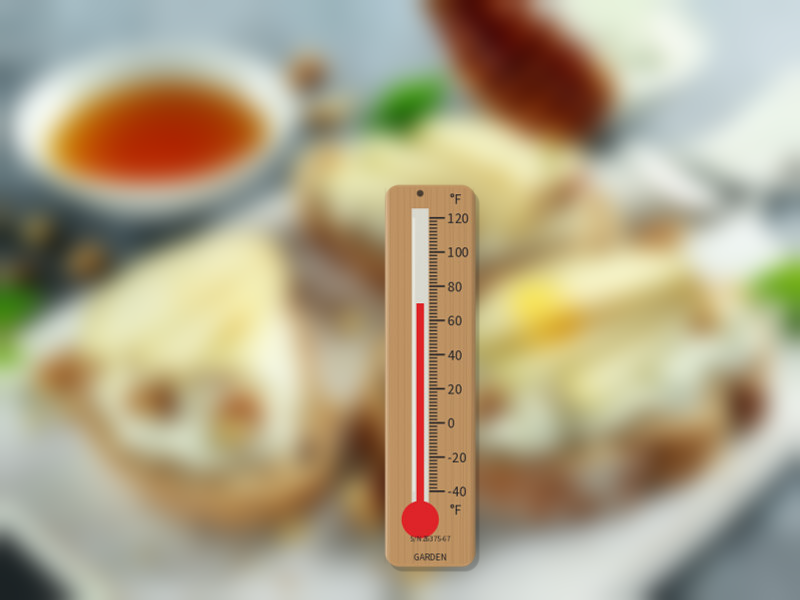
70 °F
